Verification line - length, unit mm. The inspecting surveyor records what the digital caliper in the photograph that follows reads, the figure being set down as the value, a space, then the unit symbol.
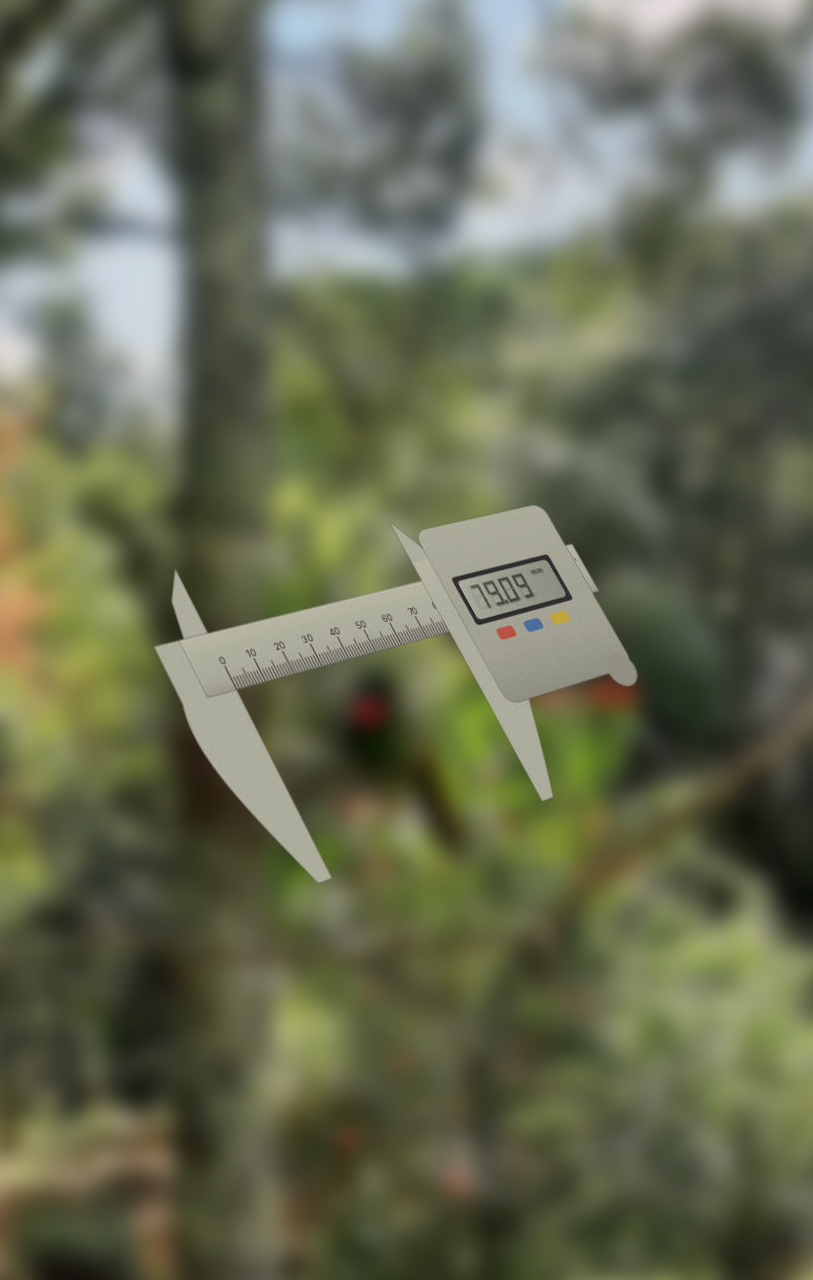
79.09 mm
